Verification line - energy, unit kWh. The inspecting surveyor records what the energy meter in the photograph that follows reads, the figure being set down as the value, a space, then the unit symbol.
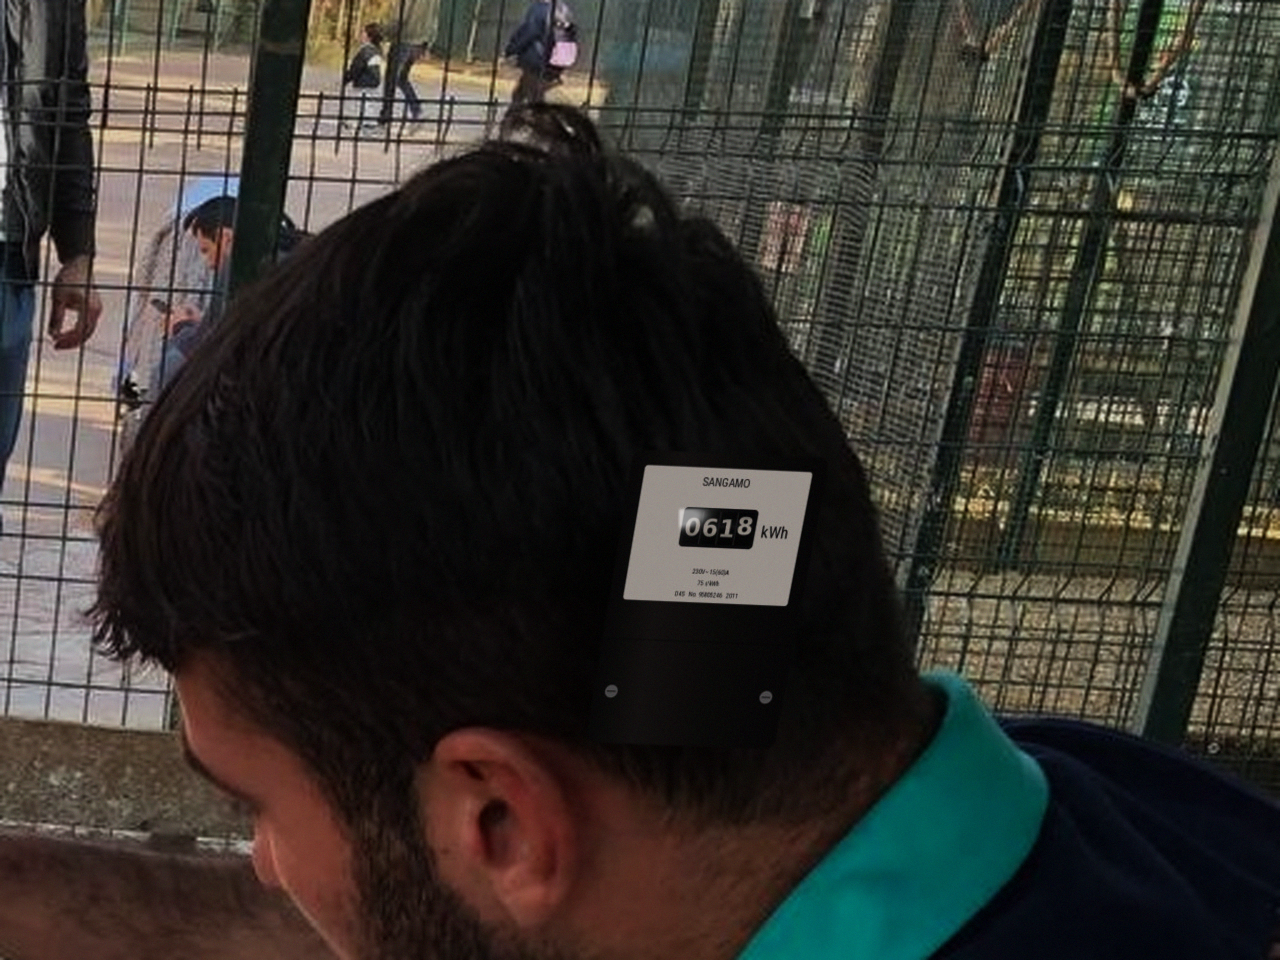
618 kWh
